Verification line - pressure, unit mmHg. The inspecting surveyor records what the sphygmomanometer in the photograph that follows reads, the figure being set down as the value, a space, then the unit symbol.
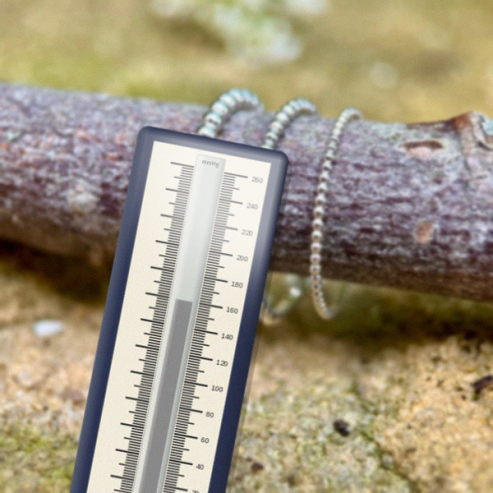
160 mmHg
